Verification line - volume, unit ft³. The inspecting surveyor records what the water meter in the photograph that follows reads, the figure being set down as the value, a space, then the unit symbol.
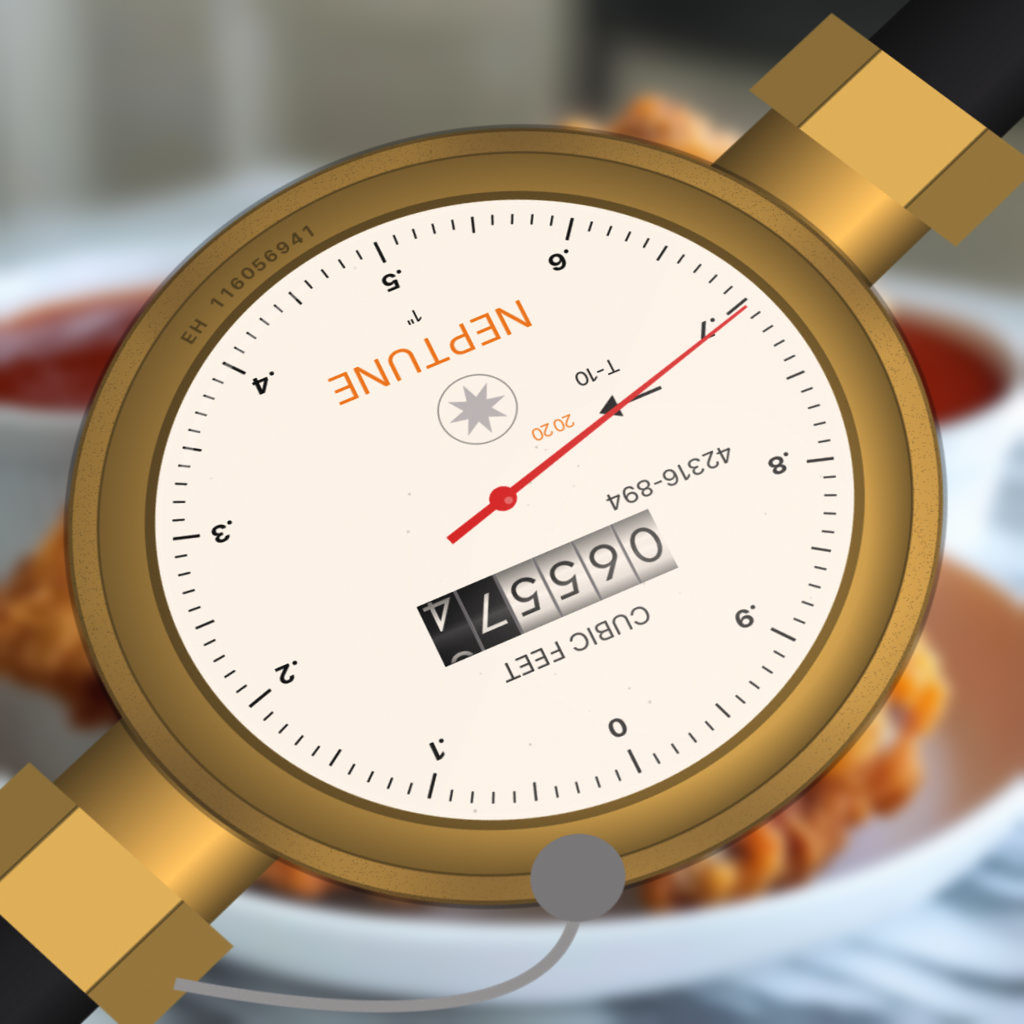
65573.70 ft³
